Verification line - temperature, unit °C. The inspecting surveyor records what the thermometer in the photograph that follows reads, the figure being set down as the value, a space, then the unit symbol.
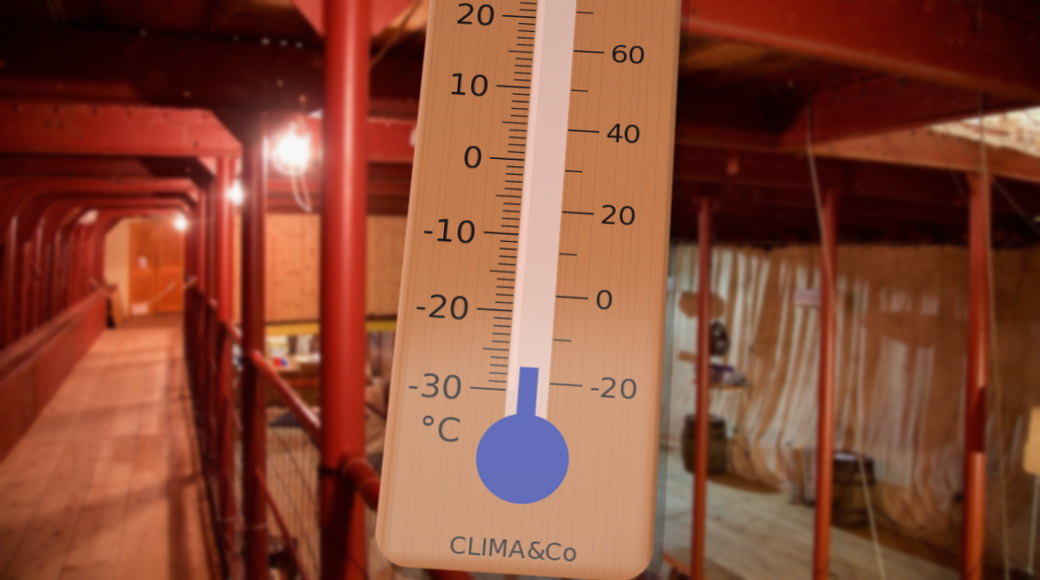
-27 °C
